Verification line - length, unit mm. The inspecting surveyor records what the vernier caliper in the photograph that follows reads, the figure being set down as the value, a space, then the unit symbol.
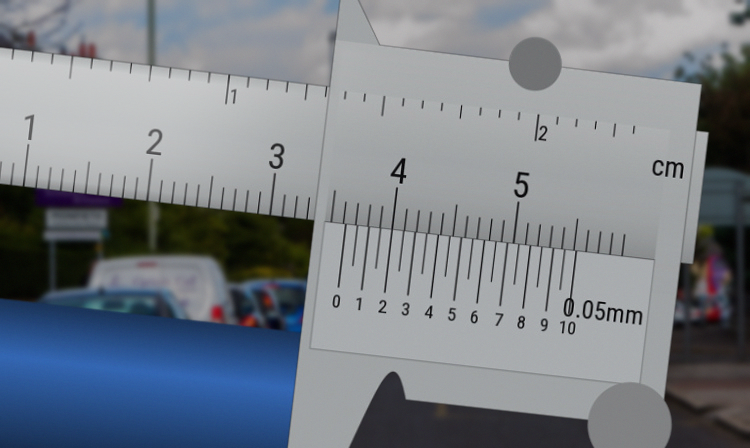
36.2 mm
